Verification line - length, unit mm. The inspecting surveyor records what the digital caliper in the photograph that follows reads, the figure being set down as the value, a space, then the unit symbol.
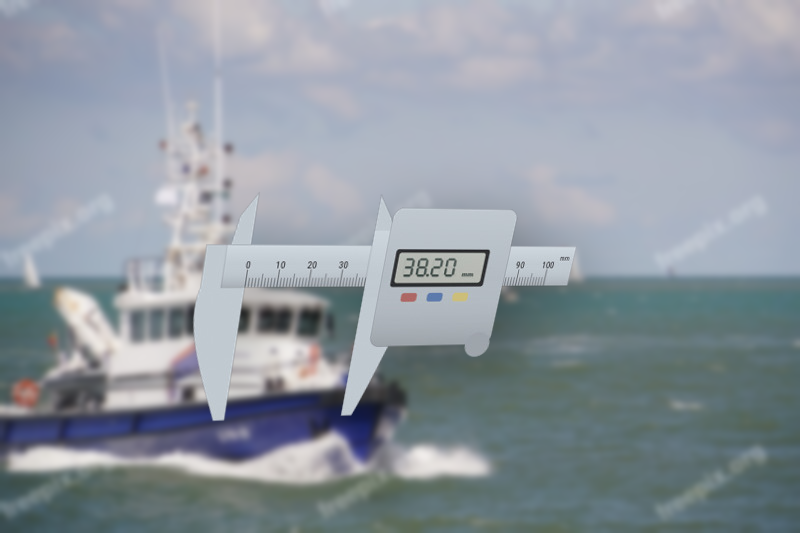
38.20 mm
